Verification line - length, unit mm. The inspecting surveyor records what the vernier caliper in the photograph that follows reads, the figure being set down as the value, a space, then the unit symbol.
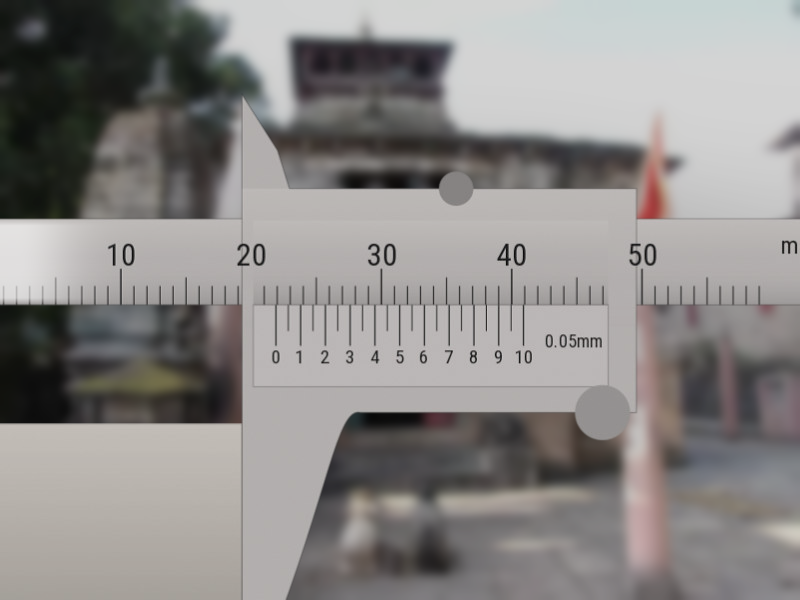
21.9 mm
